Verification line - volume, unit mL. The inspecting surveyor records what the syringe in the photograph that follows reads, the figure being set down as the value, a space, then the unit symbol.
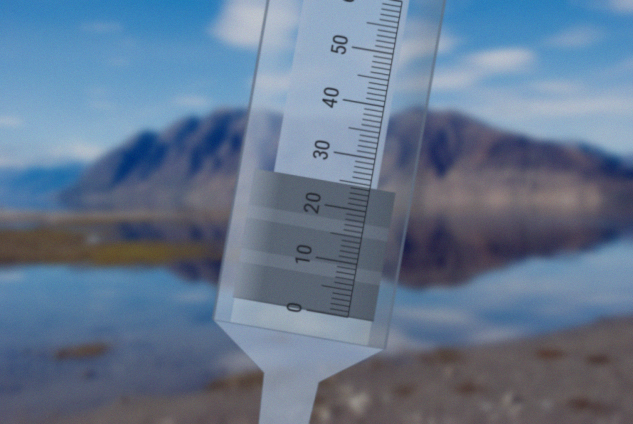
0 mL
